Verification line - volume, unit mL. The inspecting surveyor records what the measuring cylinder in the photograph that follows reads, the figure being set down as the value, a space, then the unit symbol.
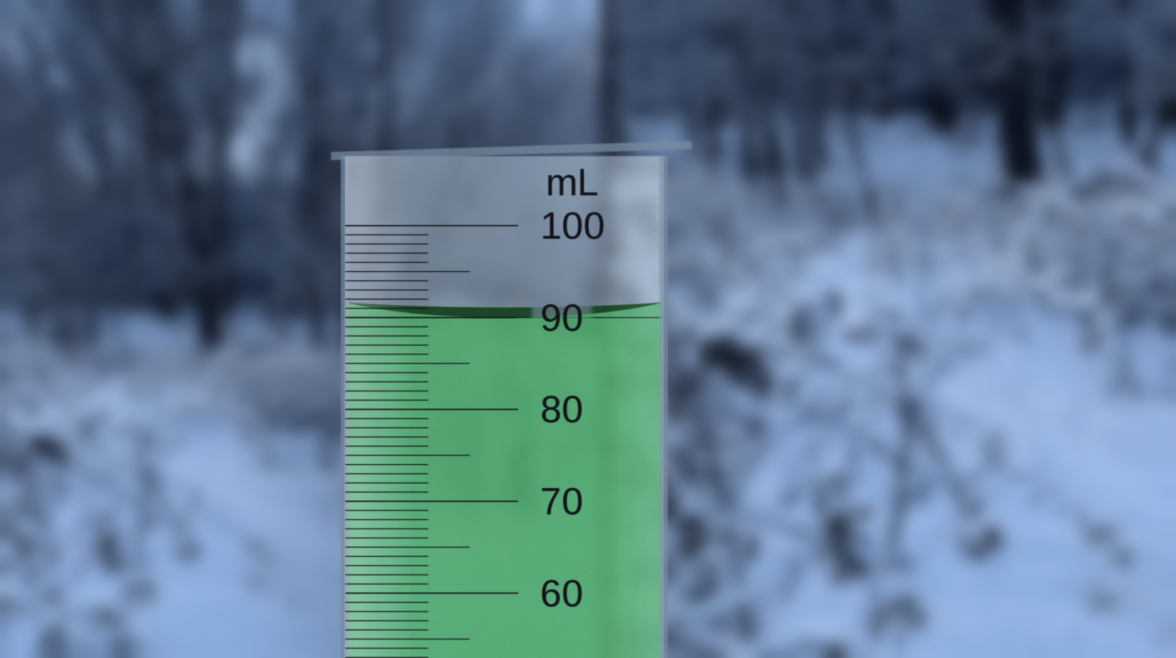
90 mL
